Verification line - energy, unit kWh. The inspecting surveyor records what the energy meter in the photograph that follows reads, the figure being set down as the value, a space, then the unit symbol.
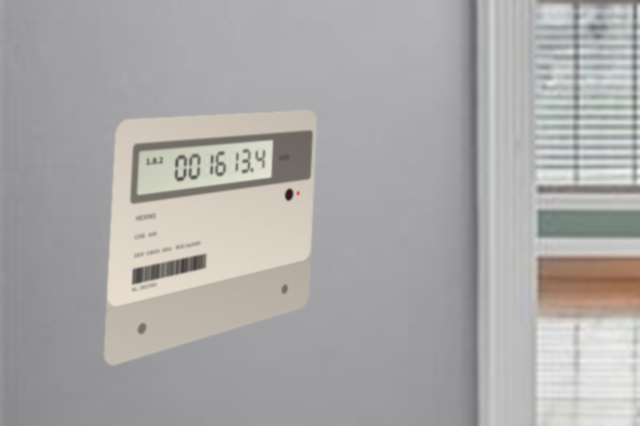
1613.4 kWh
